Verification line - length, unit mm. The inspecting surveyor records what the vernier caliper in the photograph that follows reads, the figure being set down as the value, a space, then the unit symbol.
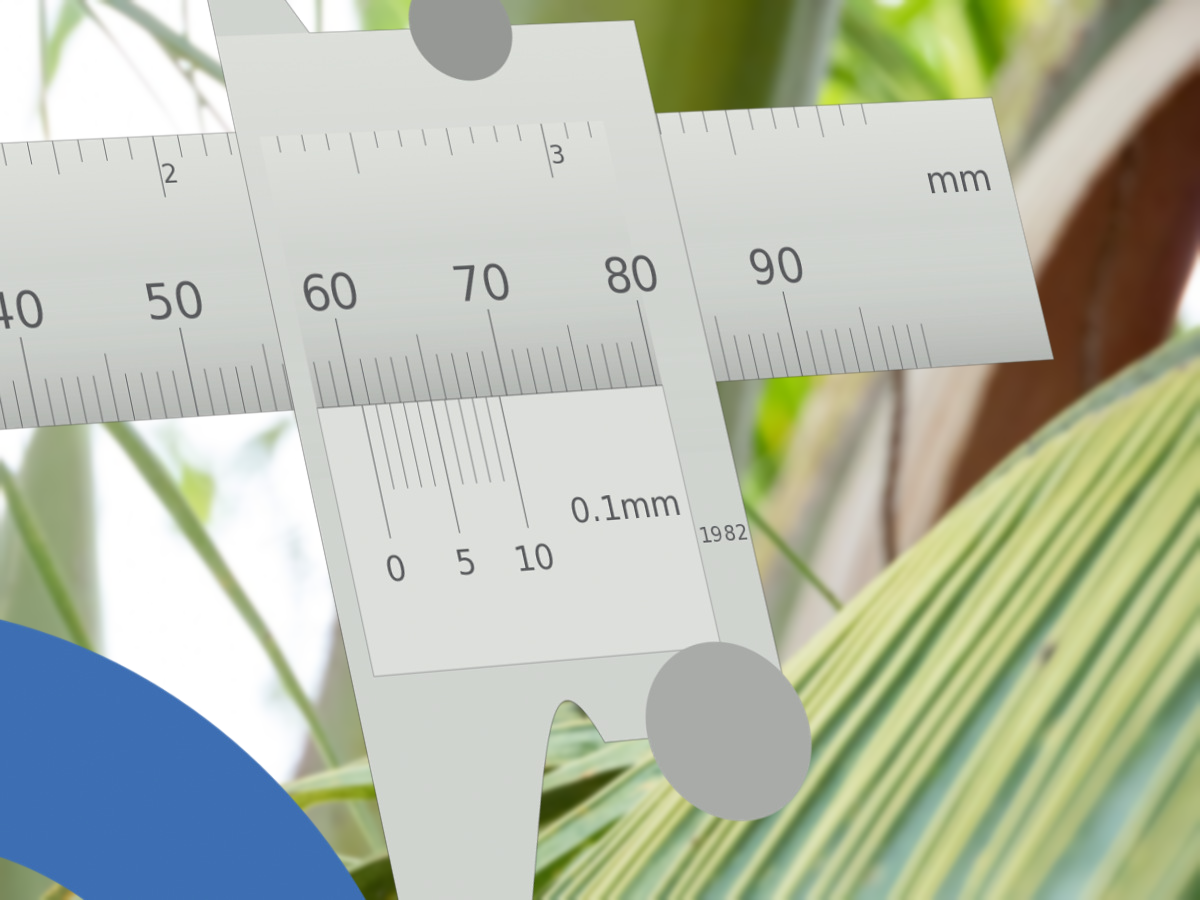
60.5 mm
